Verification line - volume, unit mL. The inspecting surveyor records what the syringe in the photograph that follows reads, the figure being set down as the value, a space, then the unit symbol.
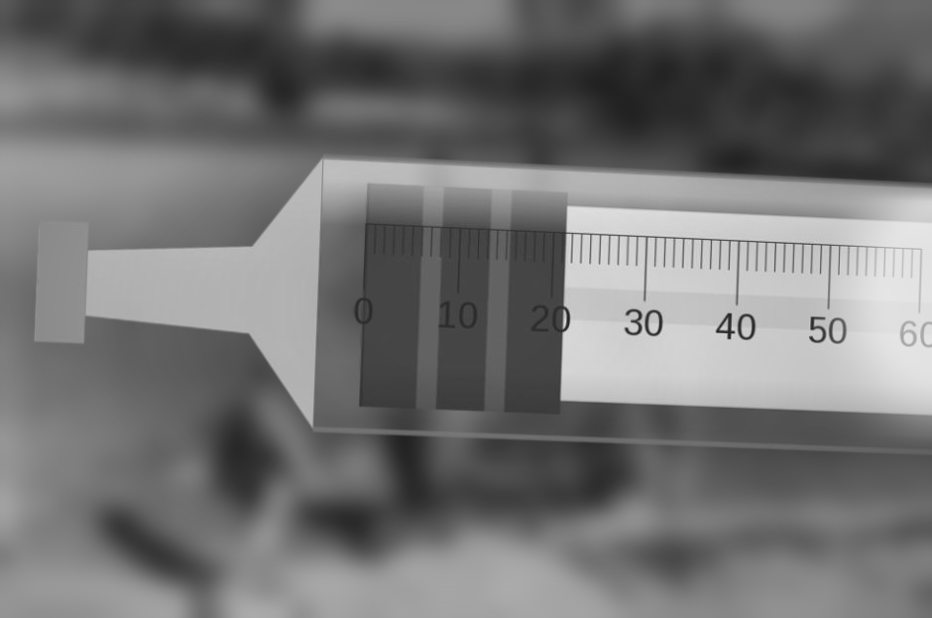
0 mL
